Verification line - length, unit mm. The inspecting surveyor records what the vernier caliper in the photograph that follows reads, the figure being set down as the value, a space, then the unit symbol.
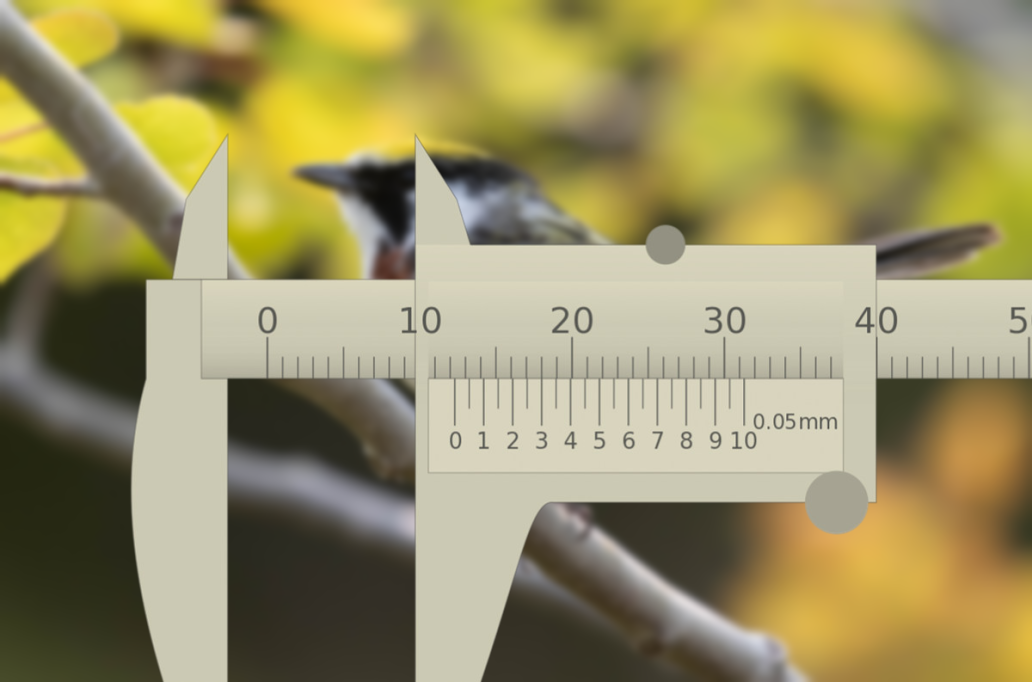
12.3 mm
